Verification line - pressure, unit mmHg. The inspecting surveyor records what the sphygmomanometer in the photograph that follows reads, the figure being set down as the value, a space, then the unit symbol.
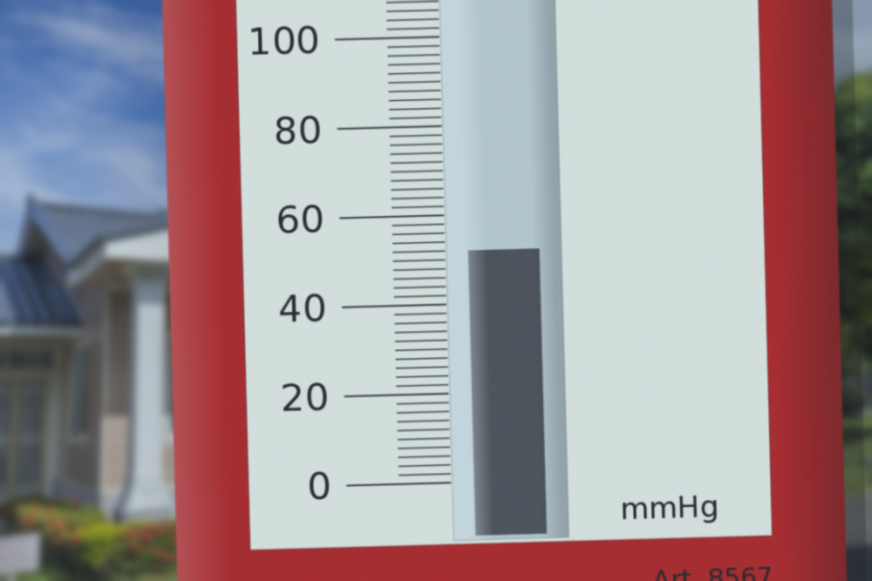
52 mmHg
